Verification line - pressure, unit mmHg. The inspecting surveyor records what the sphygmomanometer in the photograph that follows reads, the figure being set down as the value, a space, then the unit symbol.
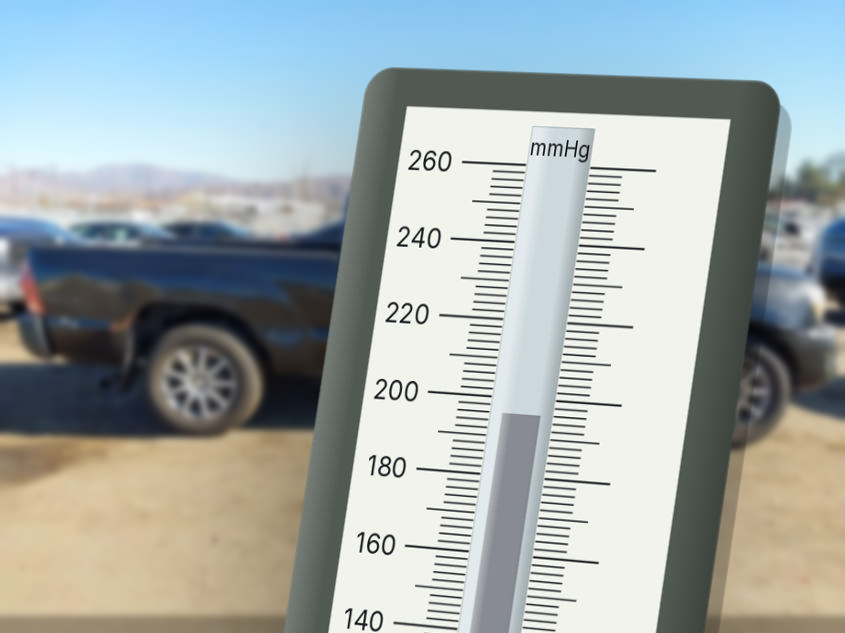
196 mmHg
